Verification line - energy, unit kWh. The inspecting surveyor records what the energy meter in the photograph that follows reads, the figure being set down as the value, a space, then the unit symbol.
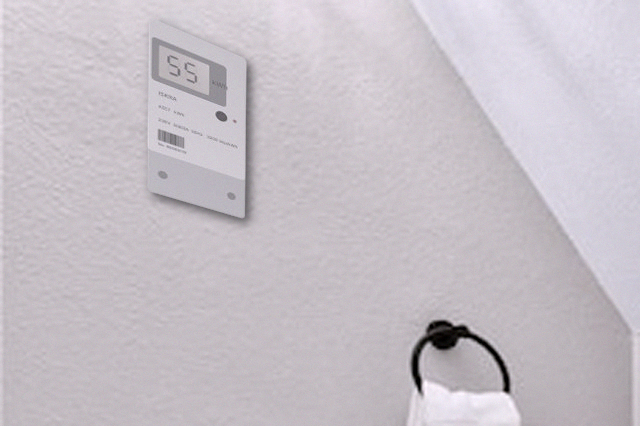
55 kWh
